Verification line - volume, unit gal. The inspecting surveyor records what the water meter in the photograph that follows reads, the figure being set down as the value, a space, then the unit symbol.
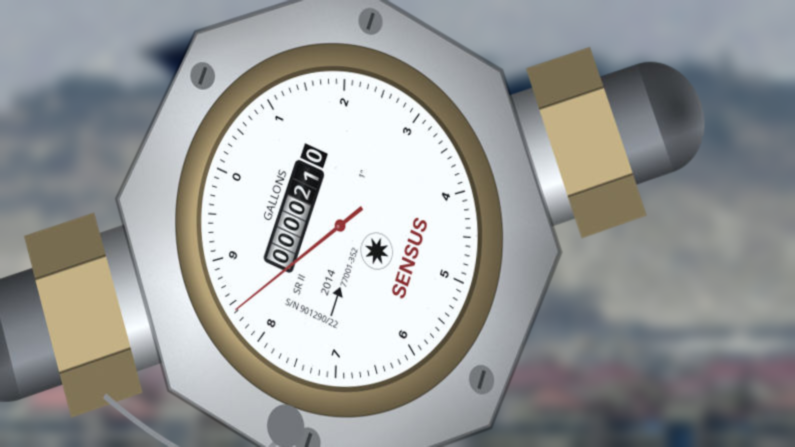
208.4 gal
